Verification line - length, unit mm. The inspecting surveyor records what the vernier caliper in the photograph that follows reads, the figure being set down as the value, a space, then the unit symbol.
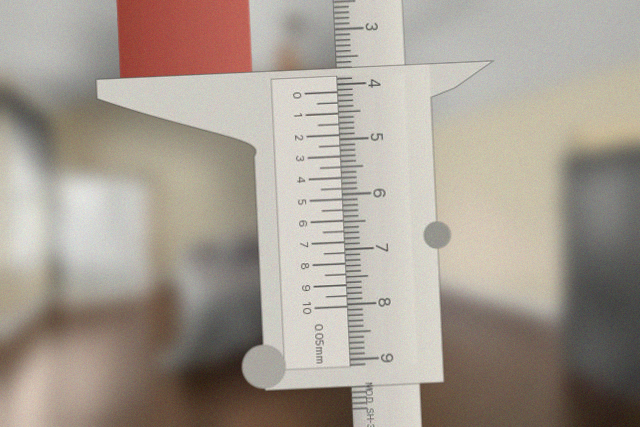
41.4 mm
